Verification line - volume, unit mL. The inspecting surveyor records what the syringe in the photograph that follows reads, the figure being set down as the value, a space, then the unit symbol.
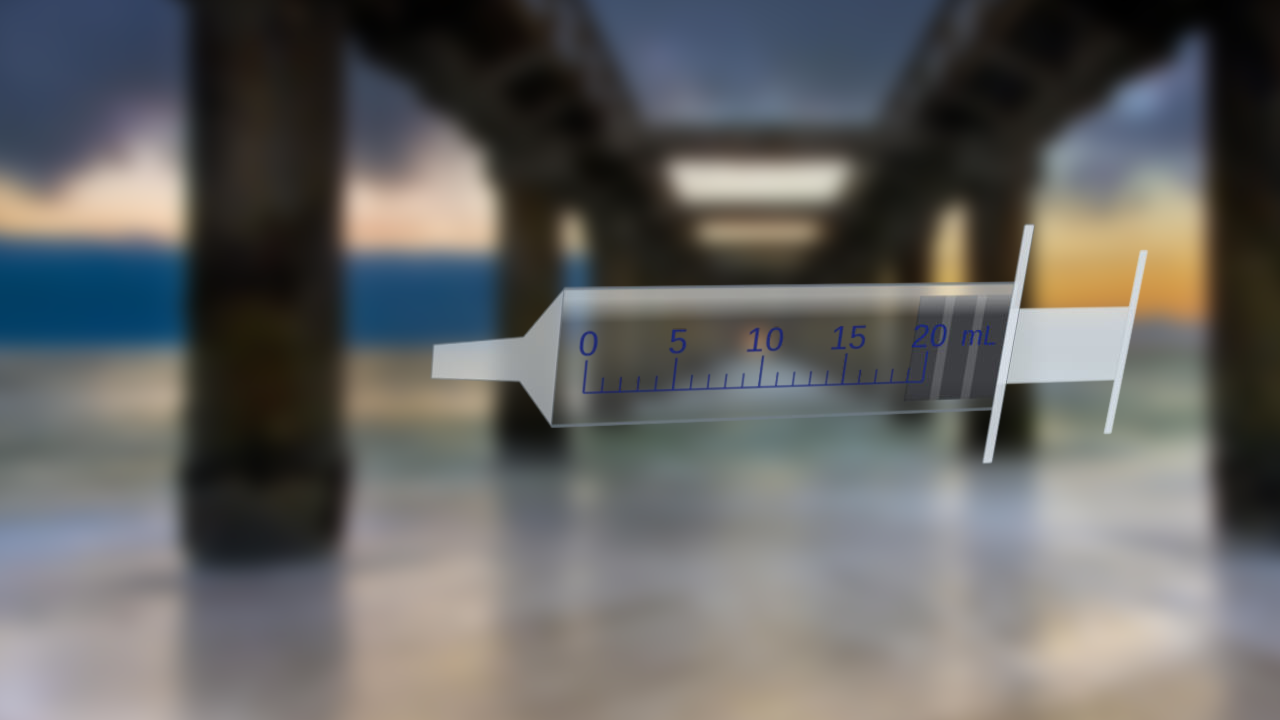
19 mL
